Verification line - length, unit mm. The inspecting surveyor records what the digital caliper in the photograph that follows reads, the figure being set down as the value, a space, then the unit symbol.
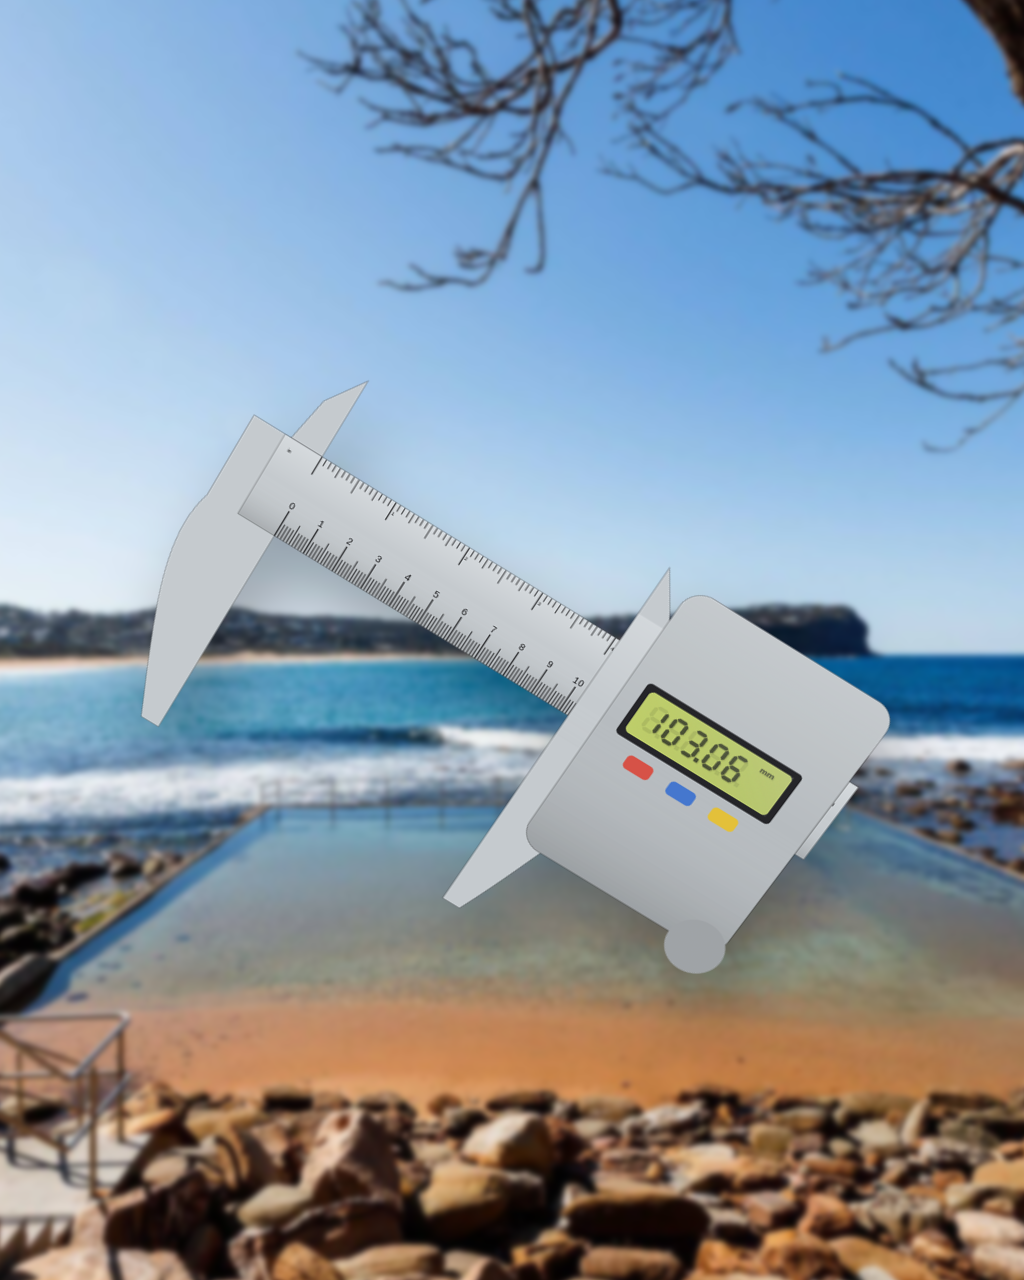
103.06 mm
